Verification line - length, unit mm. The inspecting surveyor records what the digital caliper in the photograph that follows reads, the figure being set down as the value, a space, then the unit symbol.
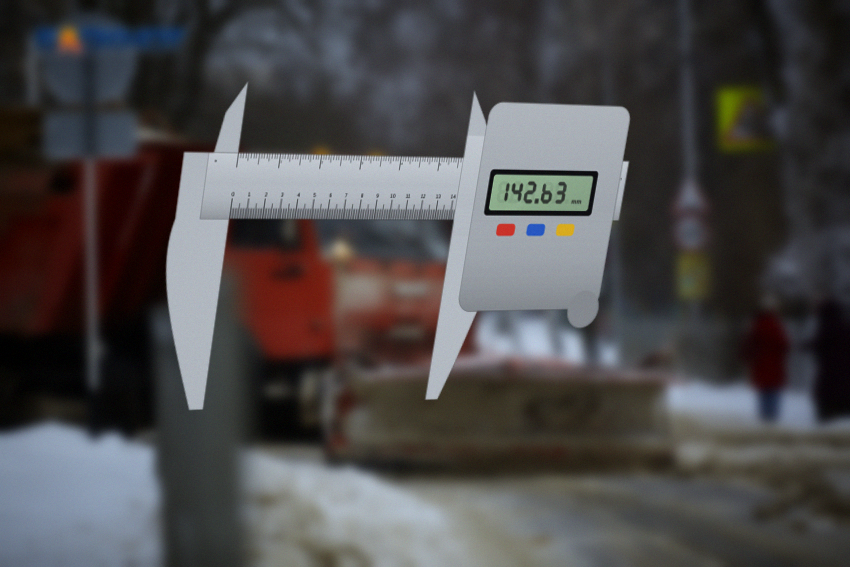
142.63 mm
